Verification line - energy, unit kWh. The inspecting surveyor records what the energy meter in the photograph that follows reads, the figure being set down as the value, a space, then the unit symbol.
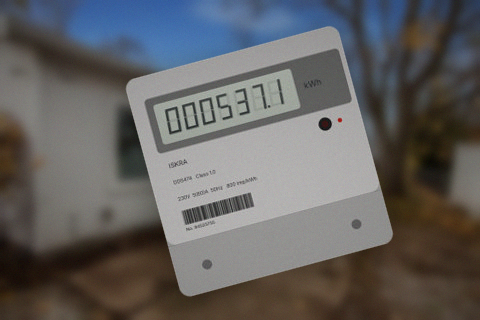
537.1 kWh
